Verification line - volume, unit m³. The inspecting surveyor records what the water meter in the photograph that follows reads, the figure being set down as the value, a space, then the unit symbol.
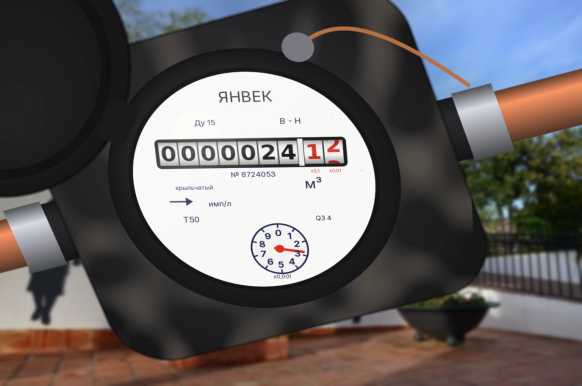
24.122 m³
